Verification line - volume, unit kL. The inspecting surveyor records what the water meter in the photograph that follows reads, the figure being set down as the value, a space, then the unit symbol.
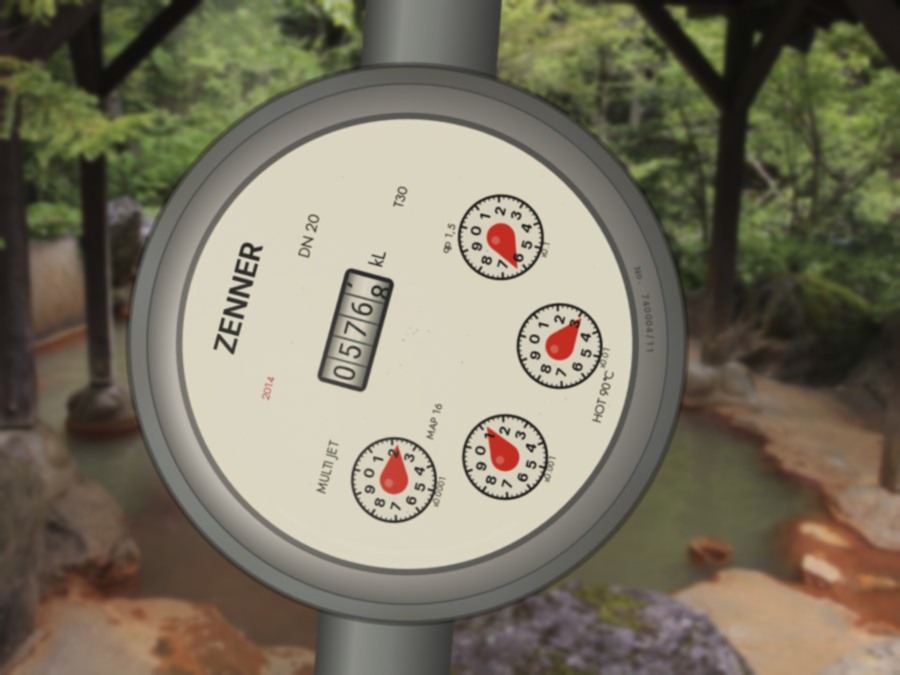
5767.6312 kL
